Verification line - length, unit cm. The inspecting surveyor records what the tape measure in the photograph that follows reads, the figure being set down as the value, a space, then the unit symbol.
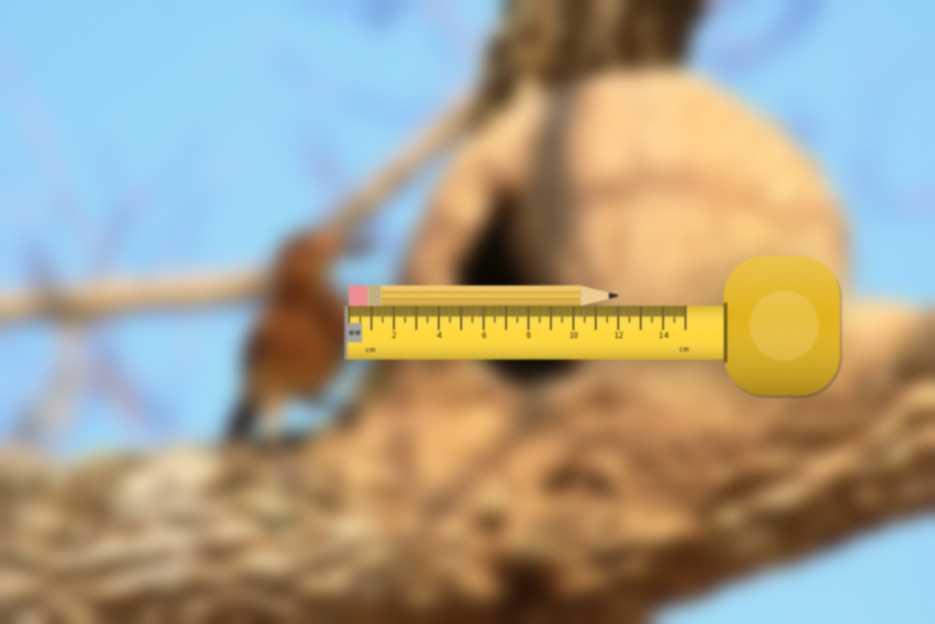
12 cm
